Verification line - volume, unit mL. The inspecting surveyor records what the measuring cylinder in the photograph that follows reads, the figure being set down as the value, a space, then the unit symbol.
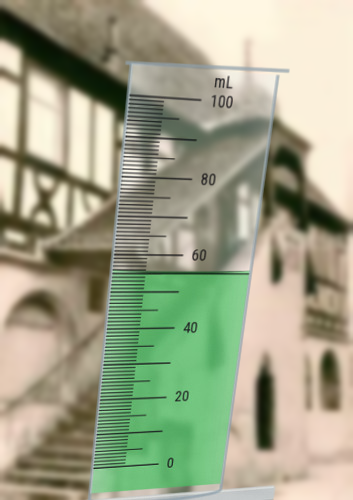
55 mL
